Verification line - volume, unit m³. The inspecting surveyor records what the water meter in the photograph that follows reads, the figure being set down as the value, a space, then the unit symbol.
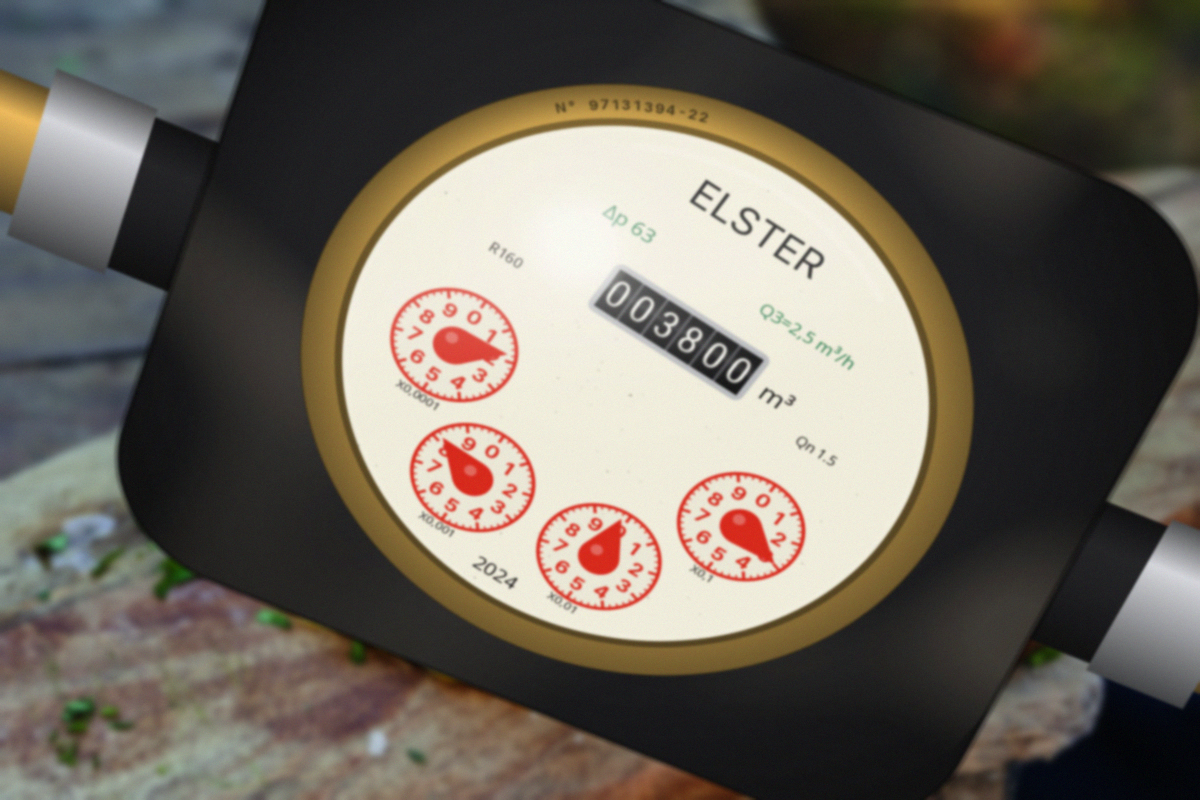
3800.2981 m³
